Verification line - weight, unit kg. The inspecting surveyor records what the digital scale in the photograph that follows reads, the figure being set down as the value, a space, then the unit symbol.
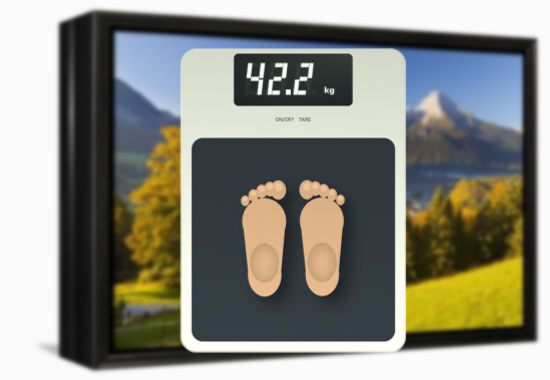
42.2 kg
